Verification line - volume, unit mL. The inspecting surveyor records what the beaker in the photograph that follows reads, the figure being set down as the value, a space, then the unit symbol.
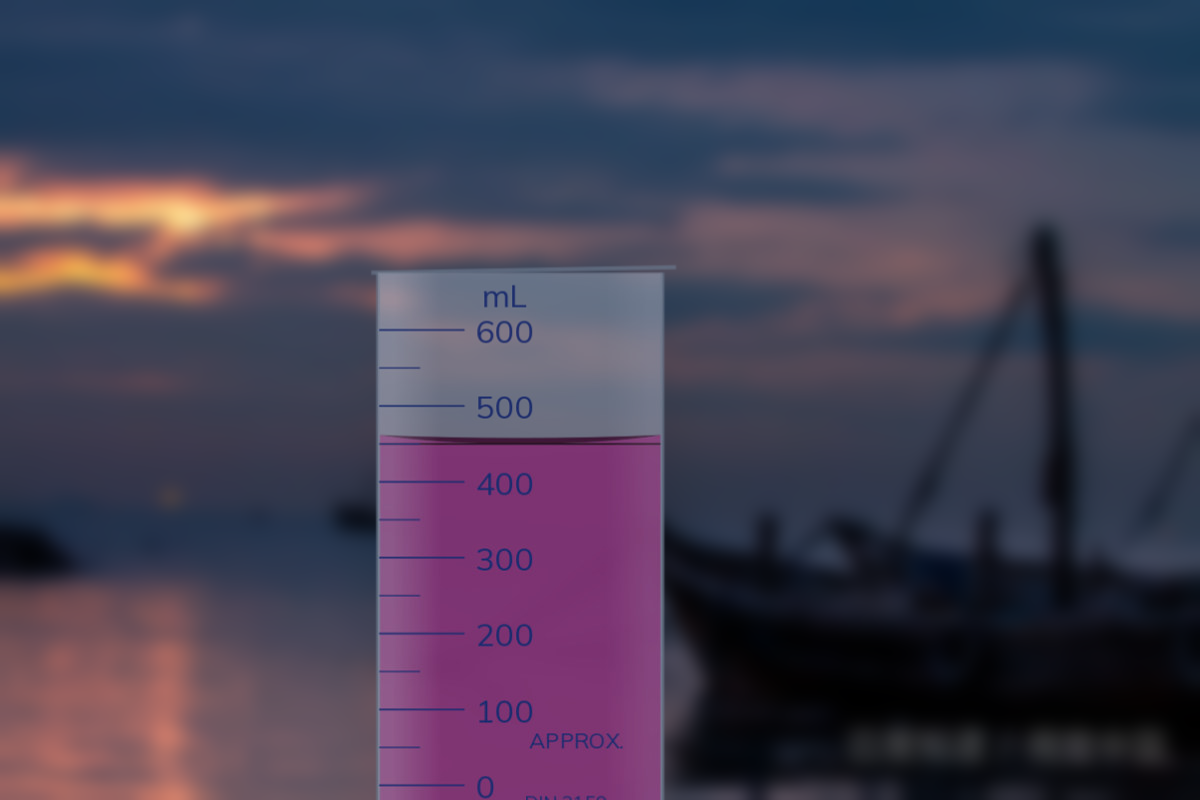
450 mL
